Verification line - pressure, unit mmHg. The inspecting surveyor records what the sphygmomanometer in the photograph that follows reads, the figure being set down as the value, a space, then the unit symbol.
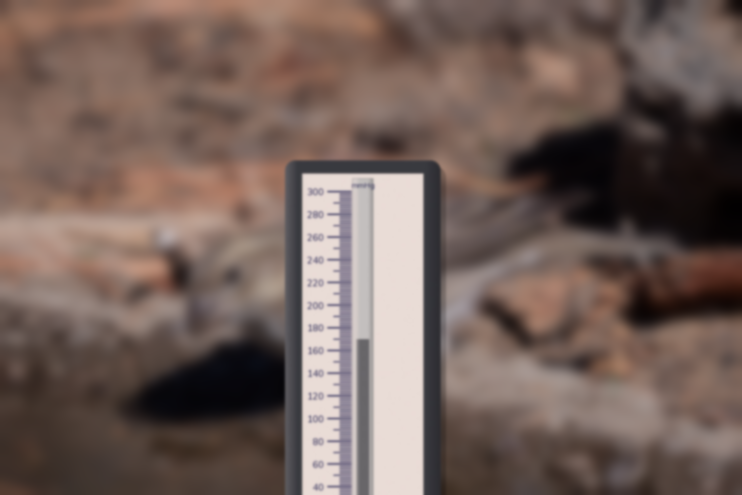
170 mmHg
